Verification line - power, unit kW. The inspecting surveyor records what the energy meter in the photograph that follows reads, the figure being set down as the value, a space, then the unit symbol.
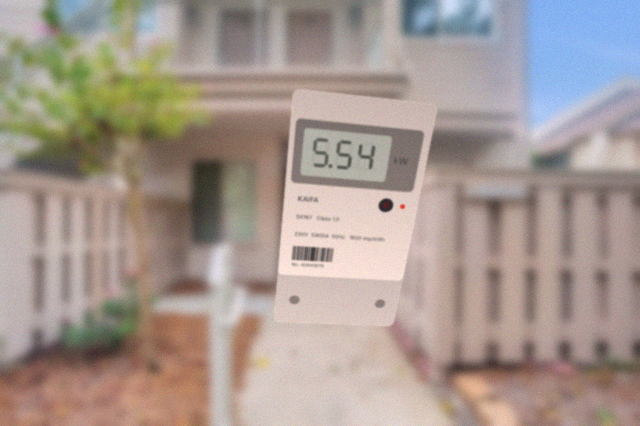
5.54 kW
